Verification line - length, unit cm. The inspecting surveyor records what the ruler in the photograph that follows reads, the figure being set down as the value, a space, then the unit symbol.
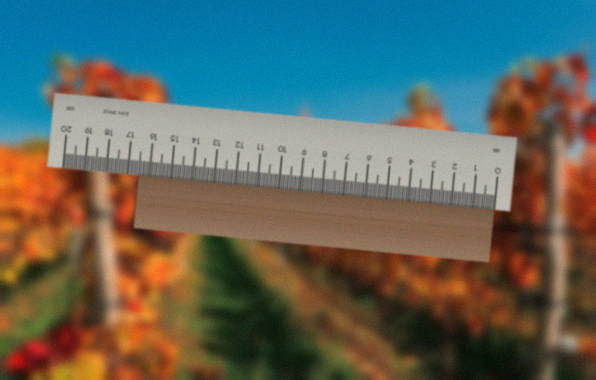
16.5 cm
